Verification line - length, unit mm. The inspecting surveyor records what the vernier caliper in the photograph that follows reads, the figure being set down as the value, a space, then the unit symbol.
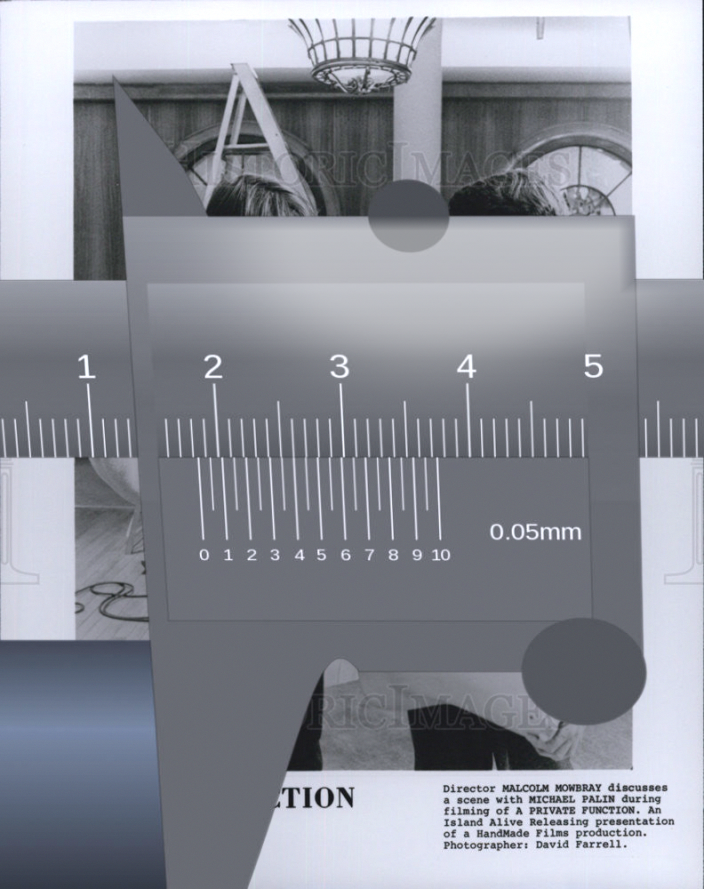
18.4 mm
